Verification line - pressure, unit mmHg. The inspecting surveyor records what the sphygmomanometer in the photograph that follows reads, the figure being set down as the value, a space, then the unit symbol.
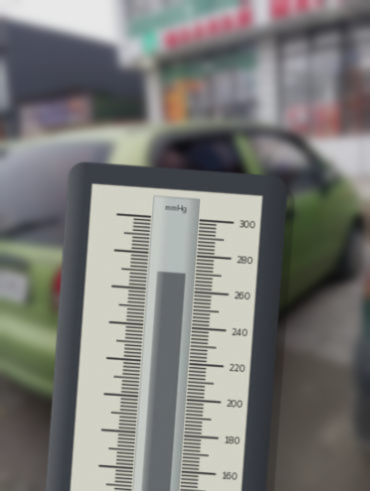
270 mmHg
